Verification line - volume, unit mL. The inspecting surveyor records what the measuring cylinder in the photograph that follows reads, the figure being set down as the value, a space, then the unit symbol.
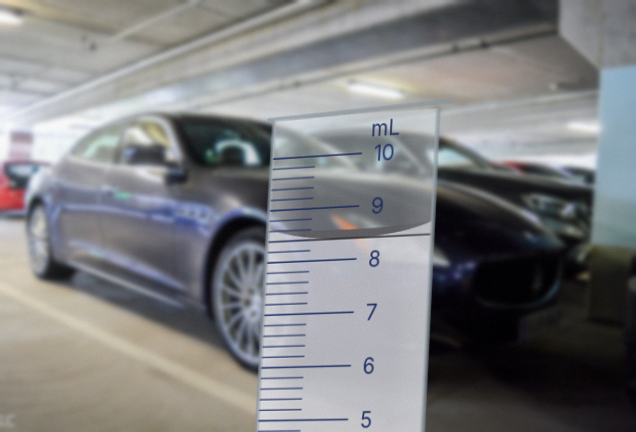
8.4 mL
